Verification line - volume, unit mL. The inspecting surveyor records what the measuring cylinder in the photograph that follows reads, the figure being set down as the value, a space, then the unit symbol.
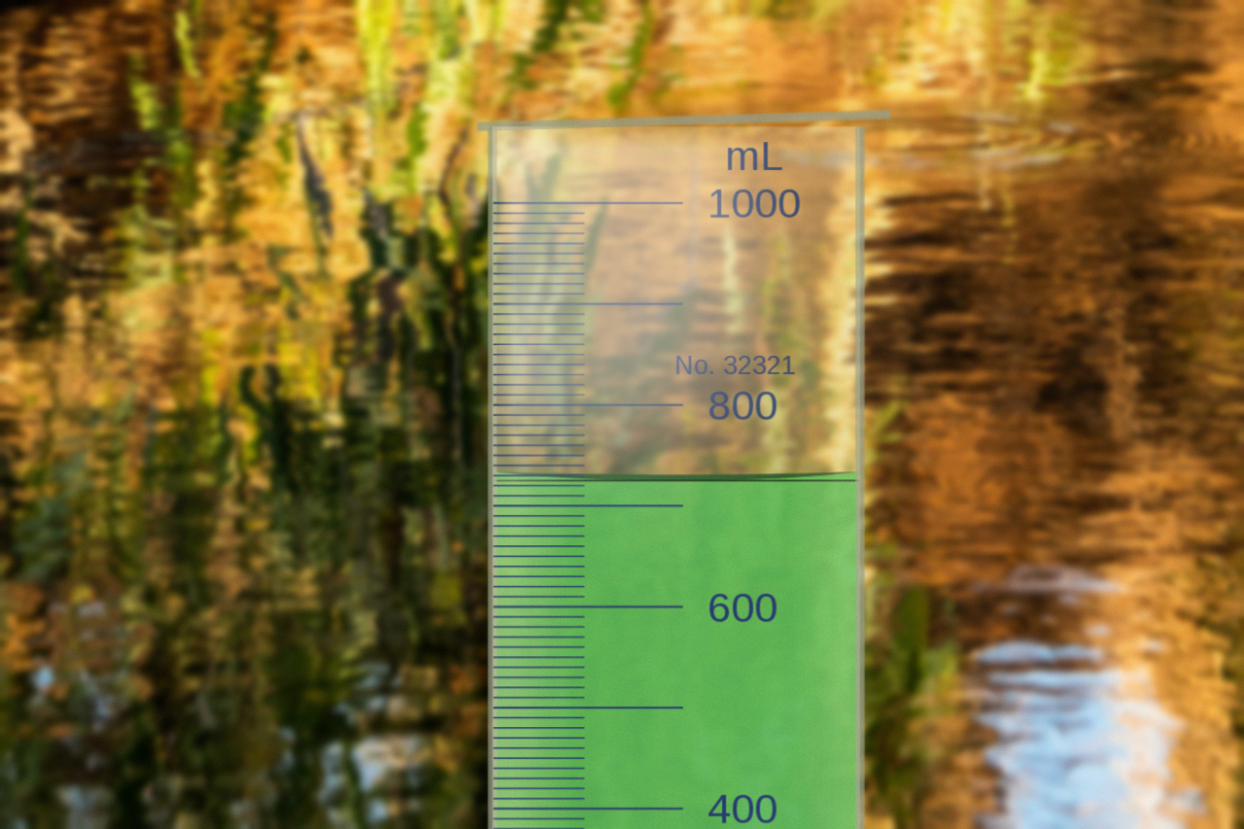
725 mL
